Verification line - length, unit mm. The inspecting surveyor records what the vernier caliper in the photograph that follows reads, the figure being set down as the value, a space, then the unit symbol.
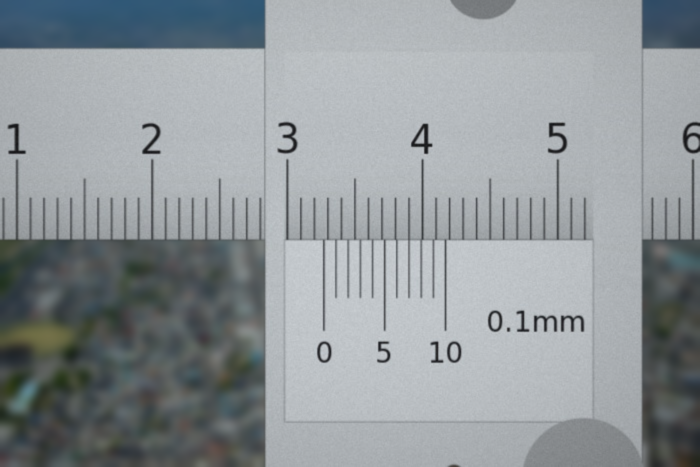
32.7 mm
